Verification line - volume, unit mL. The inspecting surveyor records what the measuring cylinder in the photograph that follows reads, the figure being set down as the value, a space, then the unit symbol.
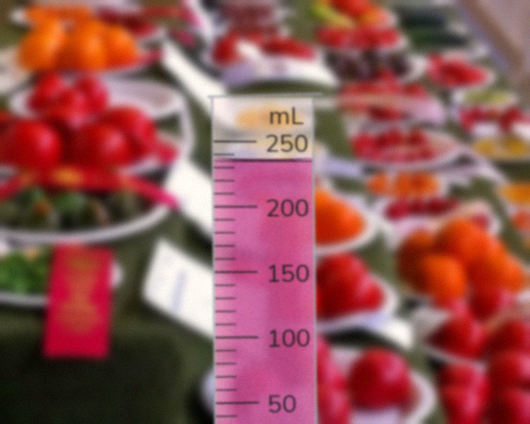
235 mL
